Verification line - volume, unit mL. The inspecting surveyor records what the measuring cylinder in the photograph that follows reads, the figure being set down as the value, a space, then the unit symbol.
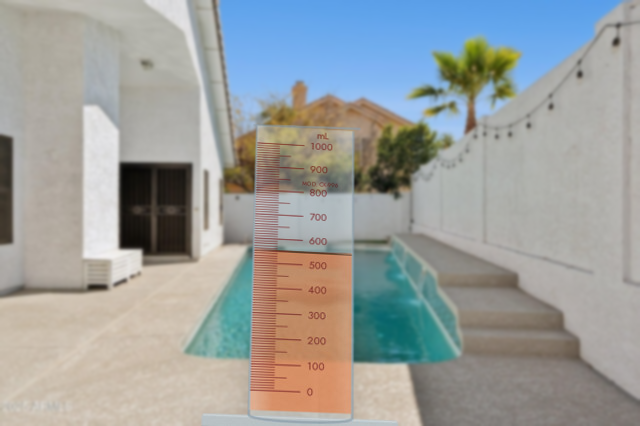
550 mL
